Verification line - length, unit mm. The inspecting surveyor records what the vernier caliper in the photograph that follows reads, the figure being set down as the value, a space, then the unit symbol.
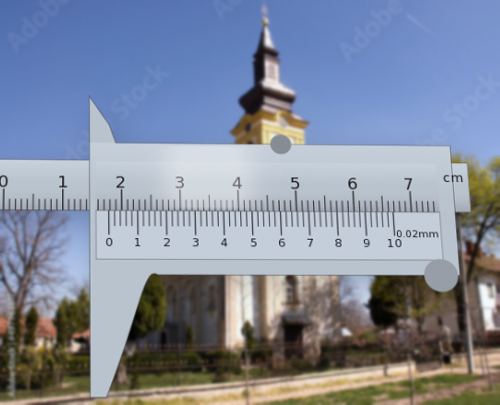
17.8 mm
